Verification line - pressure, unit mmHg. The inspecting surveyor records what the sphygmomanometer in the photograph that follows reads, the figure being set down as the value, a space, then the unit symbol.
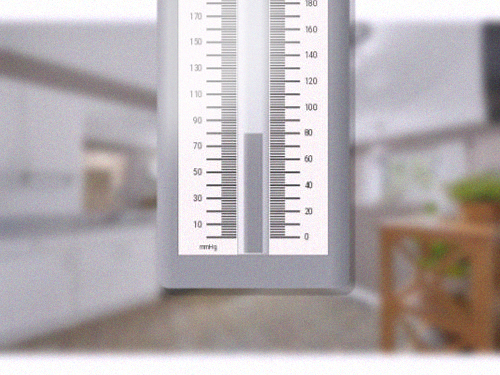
80 mmHg
